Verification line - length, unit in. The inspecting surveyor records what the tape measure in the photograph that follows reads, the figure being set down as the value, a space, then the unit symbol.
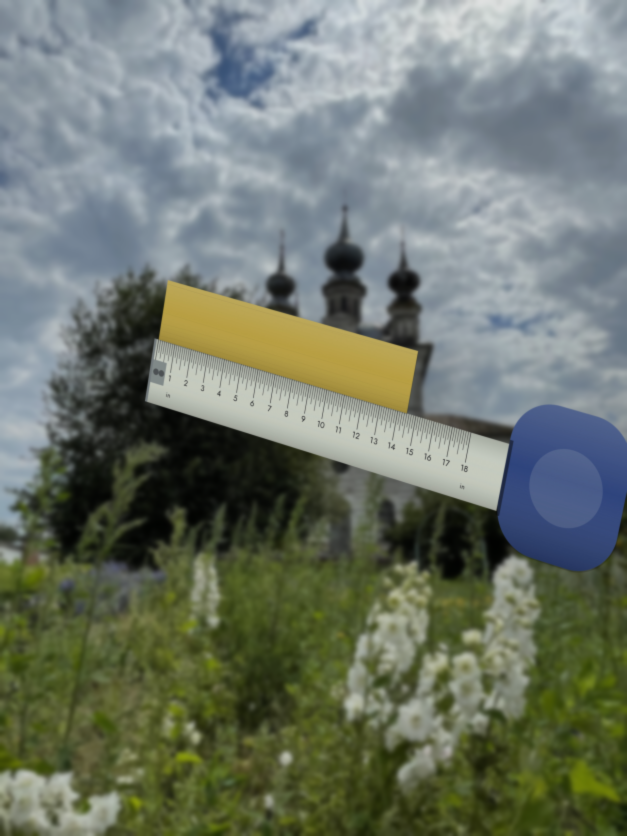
14.5 in
